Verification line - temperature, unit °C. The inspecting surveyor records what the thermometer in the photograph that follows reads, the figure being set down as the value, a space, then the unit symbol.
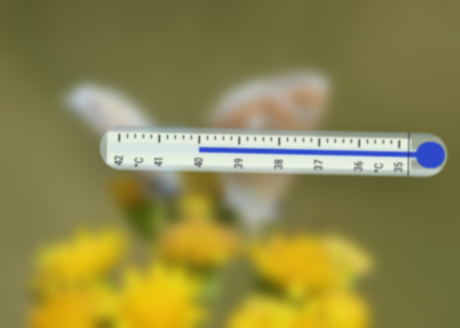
40 °C
